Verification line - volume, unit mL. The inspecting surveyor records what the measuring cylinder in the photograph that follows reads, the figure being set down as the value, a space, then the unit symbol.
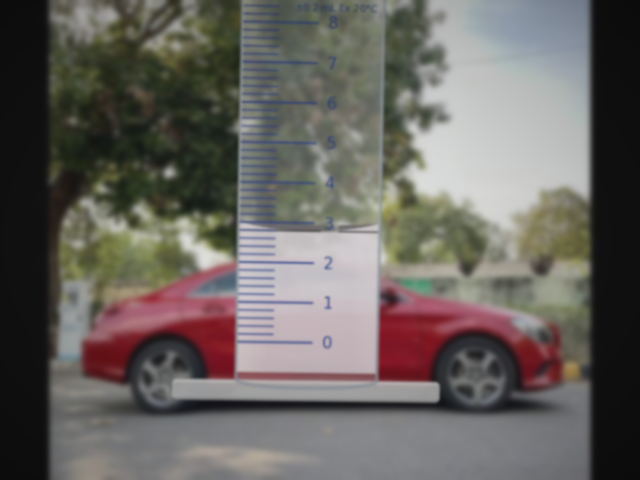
2.8 mL
